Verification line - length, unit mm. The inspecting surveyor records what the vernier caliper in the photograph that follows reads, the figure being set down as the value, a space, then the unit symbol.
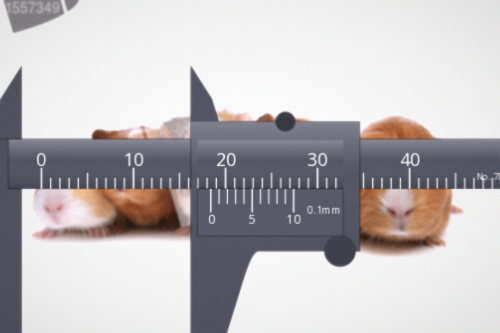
18.4 mm
